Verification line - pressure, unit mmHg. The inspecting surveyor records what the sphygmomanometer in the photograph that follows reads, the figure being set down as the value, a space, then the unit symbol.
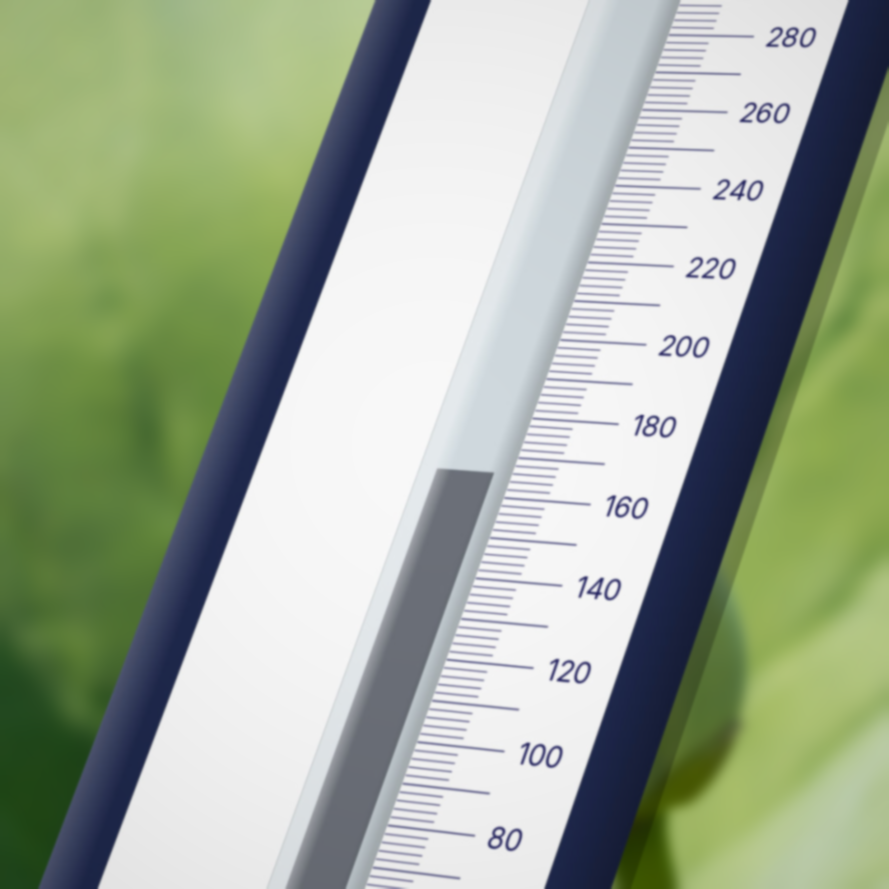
166 mmHg
